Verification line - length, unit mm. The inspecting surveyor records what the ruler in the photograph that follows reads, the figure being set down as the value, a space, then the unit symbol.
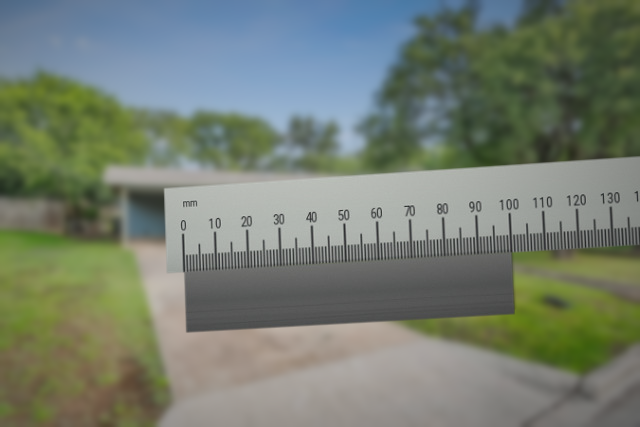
100 mm
